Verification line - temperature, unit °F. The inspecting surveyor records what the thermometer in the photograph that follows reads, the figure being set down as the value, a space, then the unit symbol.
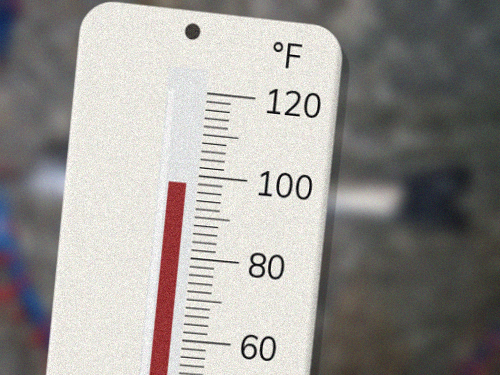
98 °F
